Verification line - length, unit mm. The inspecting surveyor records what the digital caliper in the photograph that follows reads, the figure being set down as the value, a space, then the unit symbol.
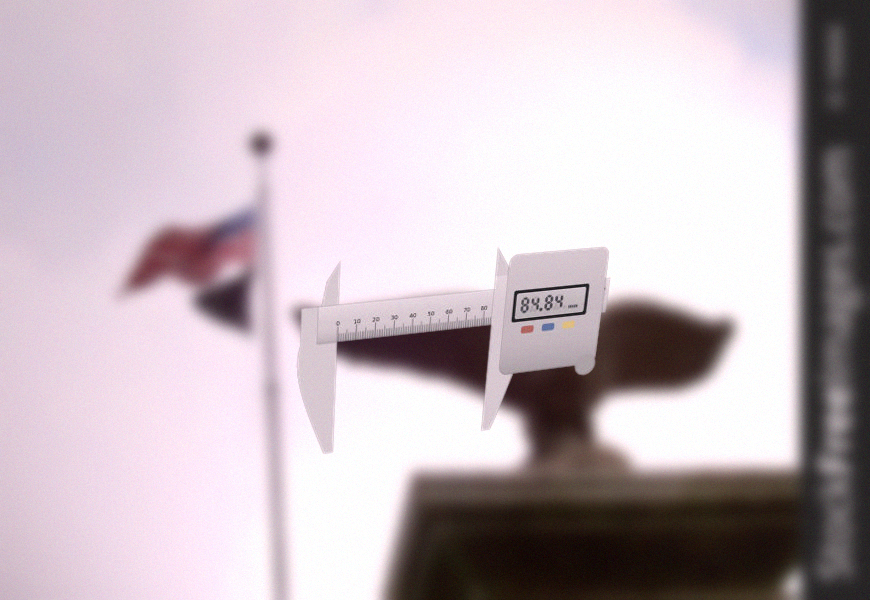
84.84 mm
